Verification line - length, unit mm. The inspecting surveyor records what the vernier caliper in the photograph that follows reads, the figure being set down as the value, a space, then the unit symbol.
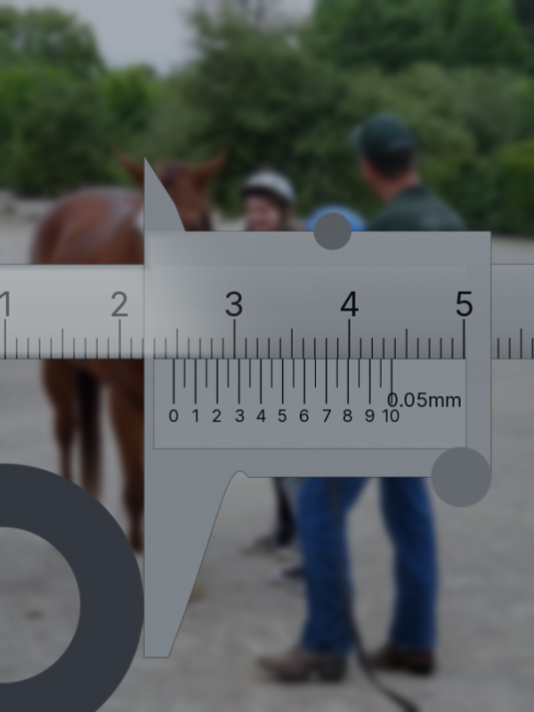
24.7 mm
